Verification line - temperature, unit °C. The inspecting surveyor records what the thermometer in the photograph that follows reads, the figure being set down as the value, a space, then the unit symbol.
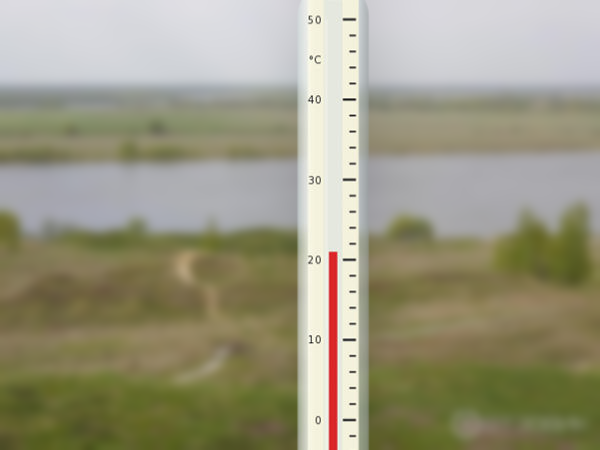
21 °C
